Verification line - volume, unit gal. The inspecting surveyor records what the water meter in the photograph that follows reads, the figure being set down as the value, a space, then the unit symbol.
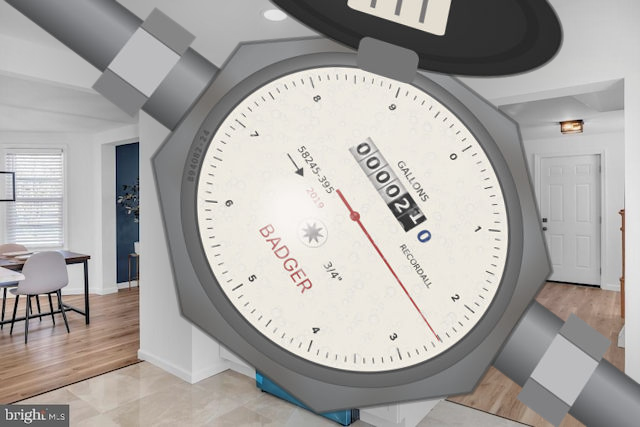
212.5 gal
